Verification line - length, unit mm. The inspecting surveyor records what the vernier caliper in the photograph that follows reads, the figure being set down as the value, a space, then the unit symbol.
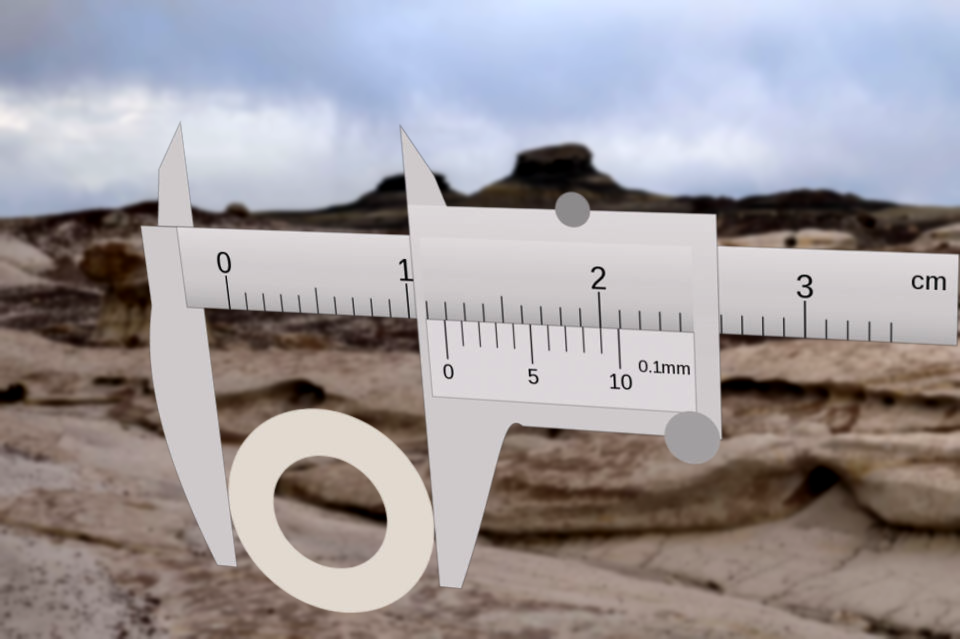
11.9 mm
